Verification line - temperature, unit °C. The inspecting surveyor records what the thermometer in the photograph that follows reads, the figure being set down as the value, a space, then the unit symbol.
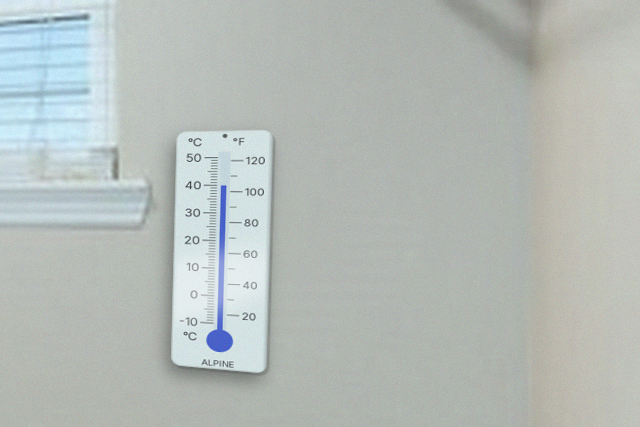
40 °C
